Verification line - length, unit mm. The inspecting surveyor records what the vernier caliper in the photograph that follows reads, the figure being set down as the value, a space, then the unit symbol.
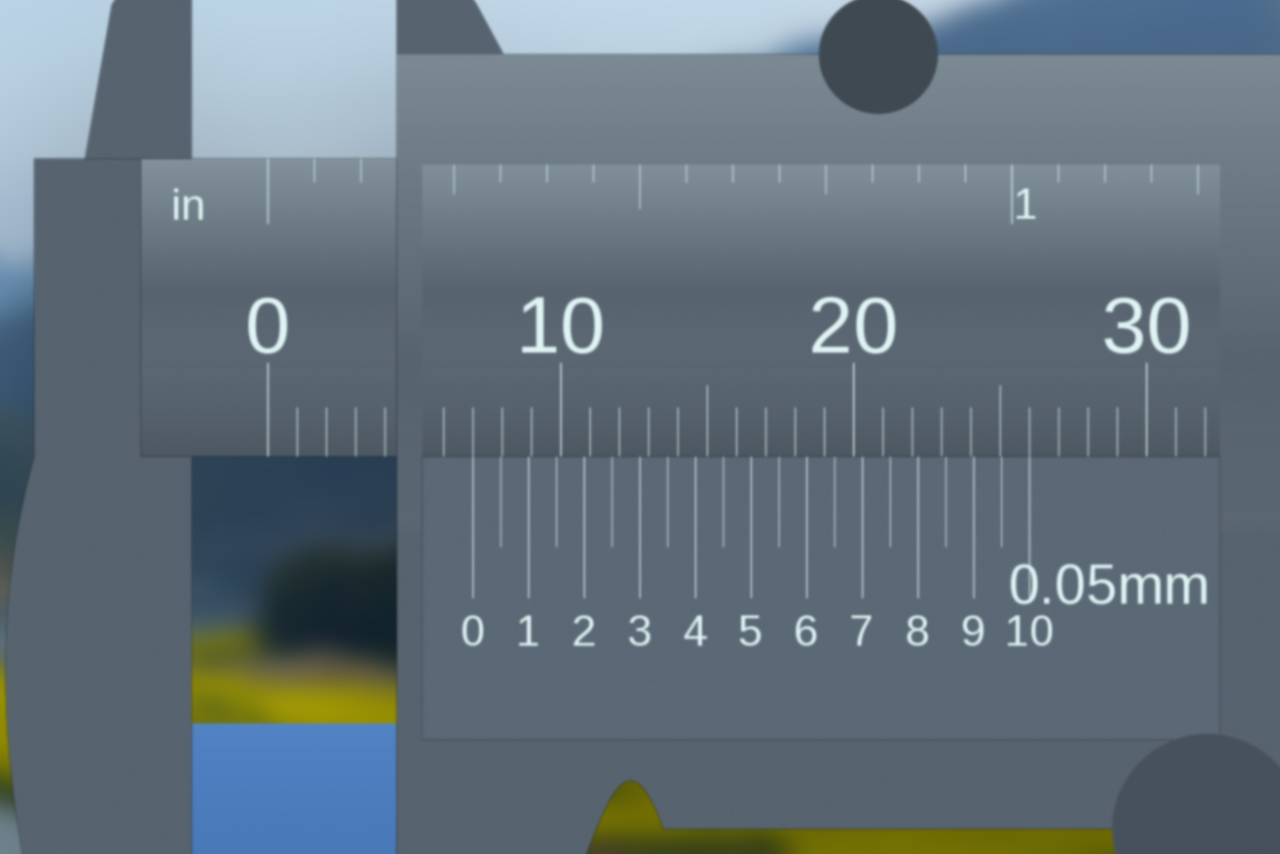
7.0 mm
